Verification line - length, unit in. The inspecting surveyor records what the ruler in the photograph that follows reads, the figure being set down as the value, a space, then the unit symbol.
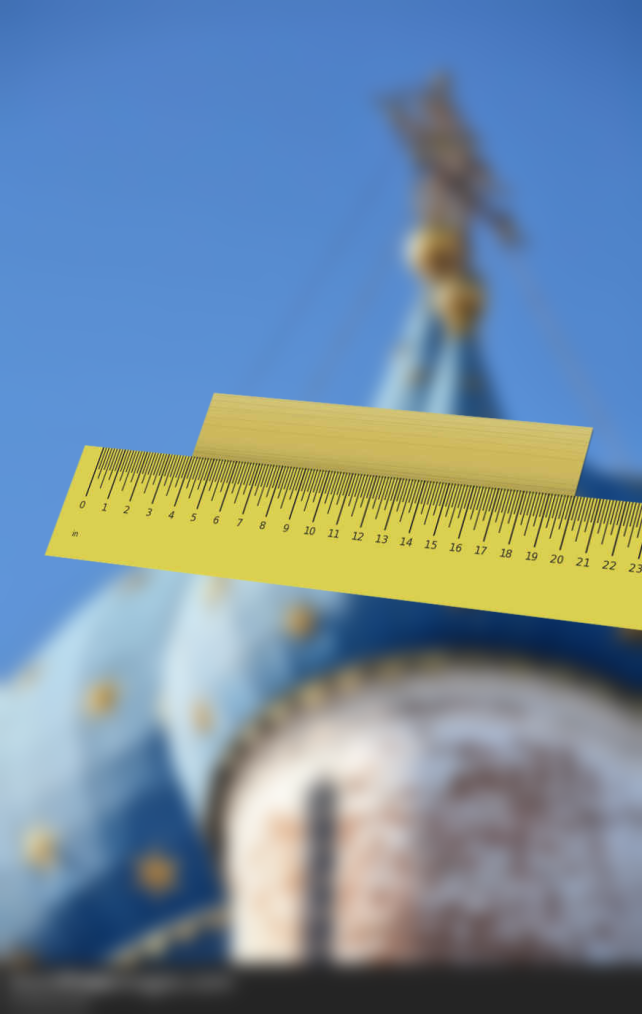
16 in
